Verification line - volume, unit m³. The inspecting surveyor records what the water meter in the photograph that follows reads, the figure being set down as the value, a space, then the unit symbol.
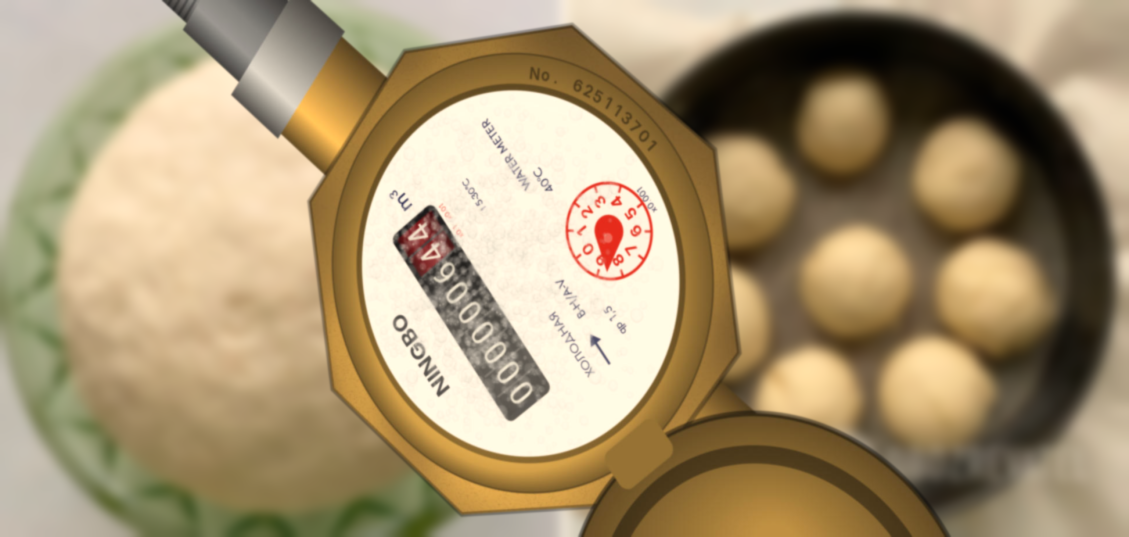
6.448 m³
